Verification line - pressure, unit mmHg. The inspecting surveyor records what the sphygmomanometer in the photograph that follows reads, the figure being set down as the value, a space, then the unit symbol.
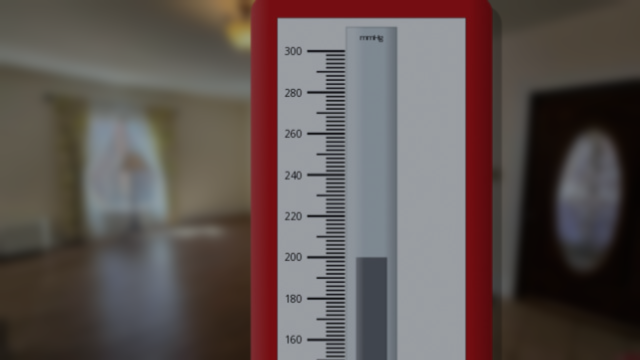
200 mmHg
